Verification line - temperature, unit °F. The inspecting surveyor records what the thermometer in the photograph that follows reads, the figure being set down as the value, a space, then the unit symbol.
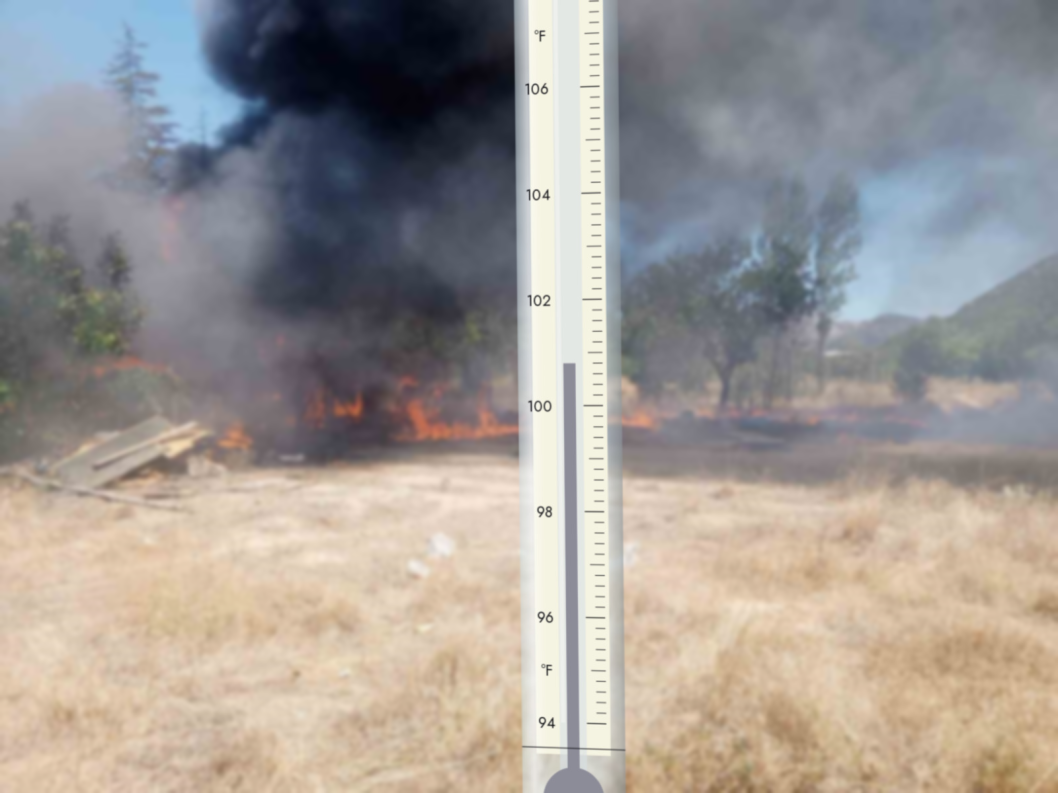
100.8 °F
